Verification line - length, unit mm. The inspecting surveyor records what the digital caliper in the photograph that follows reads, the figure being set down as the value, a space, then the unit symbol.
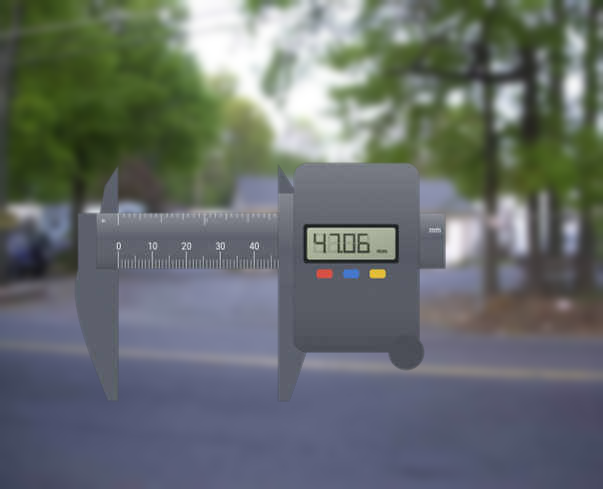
47.06 mm
